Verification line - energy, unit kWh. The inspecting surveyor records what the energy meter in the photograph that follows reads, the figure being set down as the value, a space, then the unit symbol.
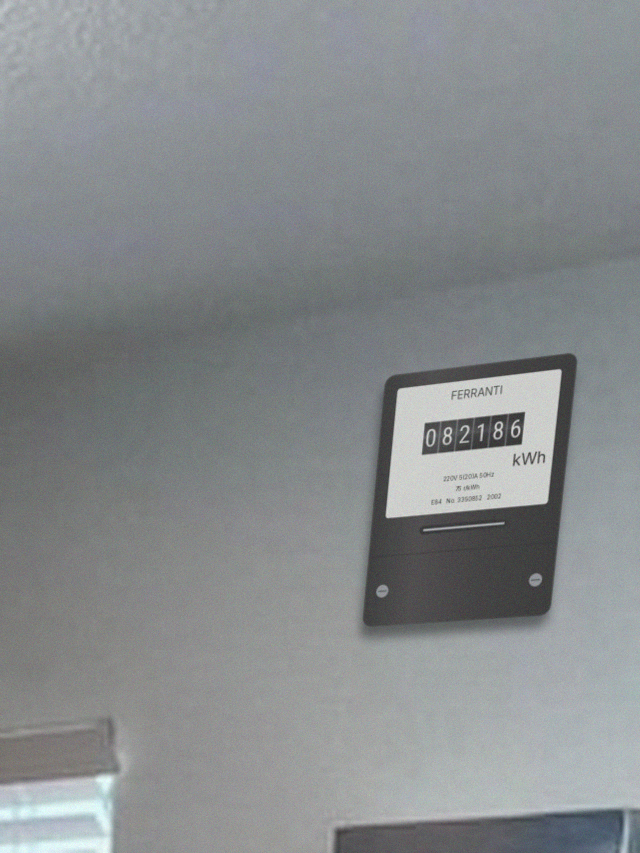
82186 kWh
